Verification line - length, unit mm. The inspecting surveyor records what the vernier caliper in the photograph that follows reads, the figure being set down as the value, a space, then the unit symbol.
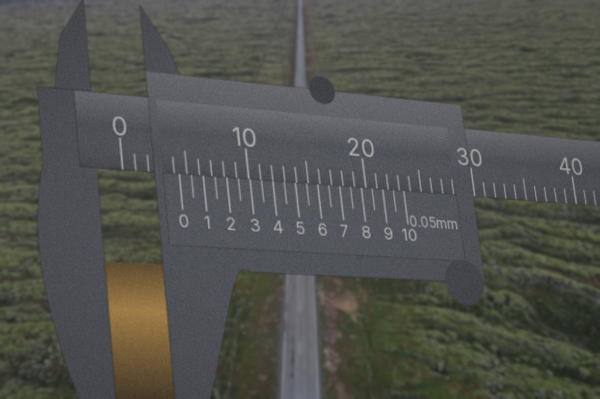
4.4 mm
